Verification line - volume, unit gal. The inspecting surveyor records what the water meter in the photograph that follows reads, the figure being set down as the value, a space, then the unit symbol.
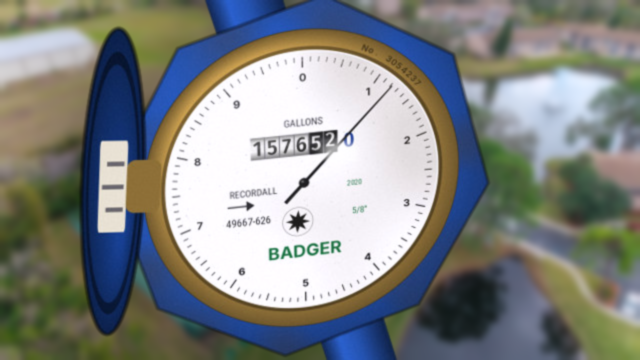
1576521.2 gal
